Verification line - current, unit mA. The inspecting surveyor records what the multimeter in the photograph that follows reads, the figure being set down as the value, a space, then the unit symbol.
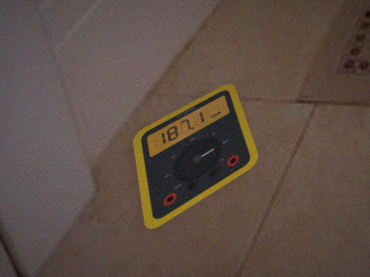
187.1 mA
